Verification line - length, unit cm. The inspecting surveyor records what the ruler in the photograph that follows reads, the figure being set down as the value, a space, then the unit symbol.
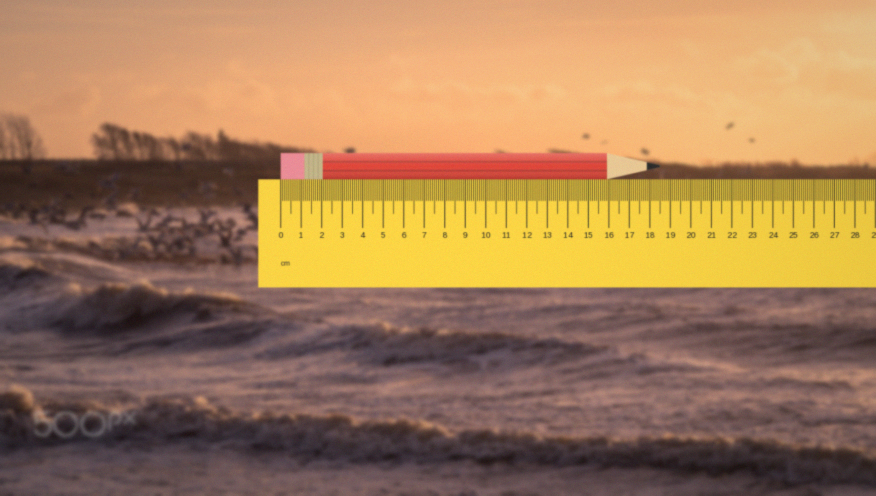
18.5 cm
